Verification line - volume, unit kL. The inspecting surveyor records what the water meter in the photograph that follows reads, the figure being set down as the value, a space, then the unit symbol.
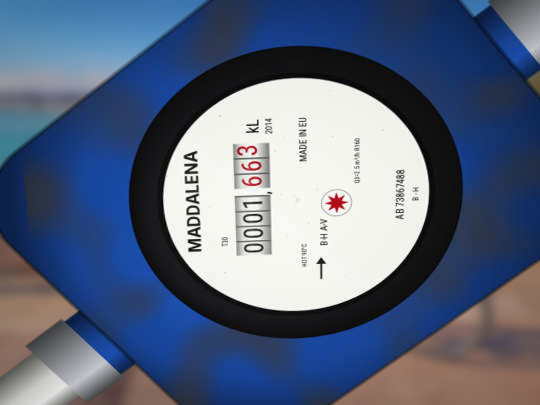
1.663 kL
